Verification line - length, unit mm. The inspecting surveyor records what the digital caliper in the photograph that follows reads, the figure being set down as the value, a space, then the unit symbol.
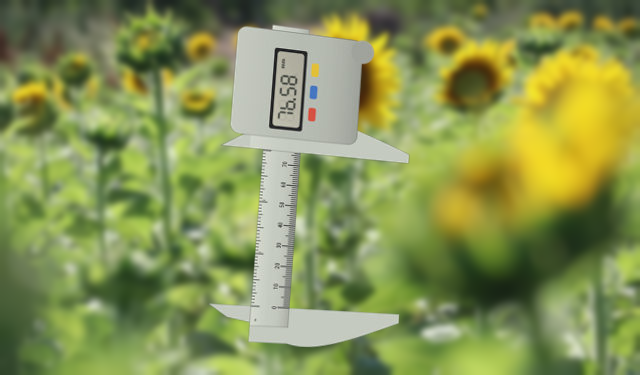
76.58 mm
